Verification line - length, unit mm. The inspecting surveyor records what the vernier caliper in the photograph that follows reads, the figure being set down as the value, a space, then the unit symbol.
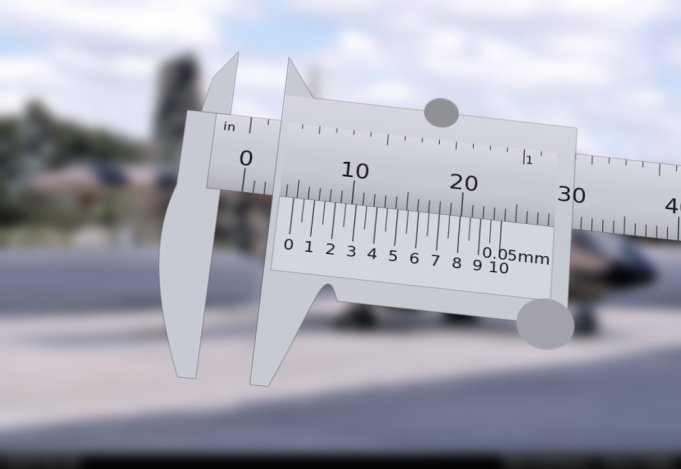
4.7 mm
